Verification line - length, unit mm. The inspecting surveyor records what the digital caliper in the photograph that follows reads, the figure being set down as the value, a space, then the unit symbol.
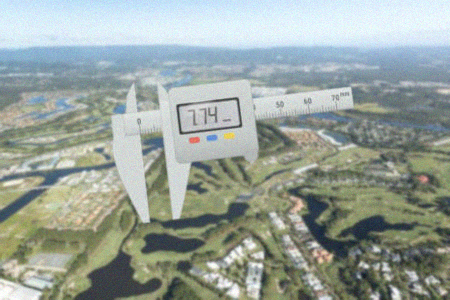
7.74 mm
